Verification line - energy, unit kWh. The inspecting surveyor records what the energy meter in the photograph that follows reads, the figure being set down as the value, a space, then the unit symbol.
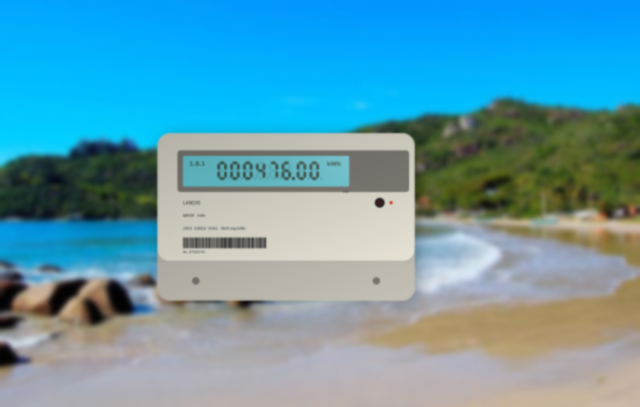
476.00 kWh
